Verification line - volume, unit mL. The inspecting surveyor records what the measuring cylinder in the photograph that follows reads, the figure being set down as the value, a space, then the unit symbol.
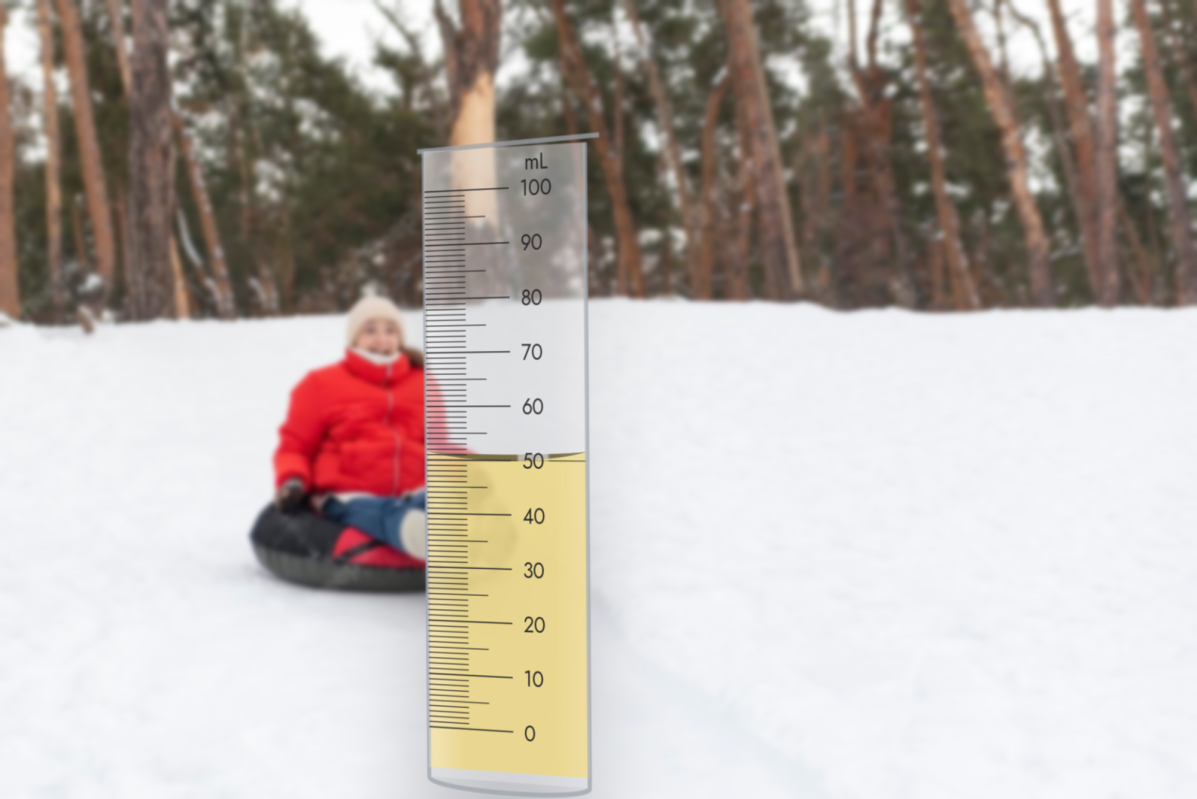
50 mL
